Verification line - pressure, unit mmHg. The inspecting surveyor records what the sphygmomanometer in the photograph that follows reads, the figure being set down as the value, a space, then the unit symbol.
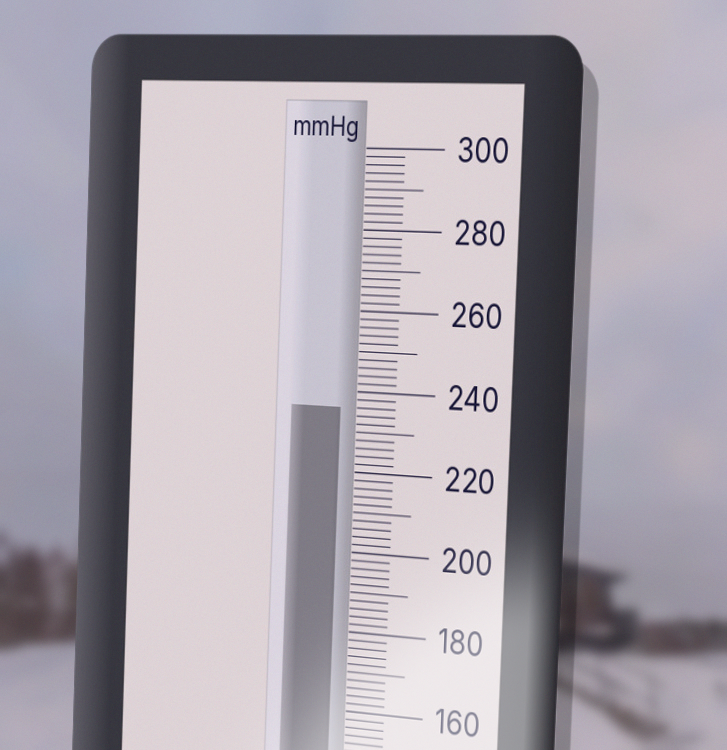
236 mmHg
